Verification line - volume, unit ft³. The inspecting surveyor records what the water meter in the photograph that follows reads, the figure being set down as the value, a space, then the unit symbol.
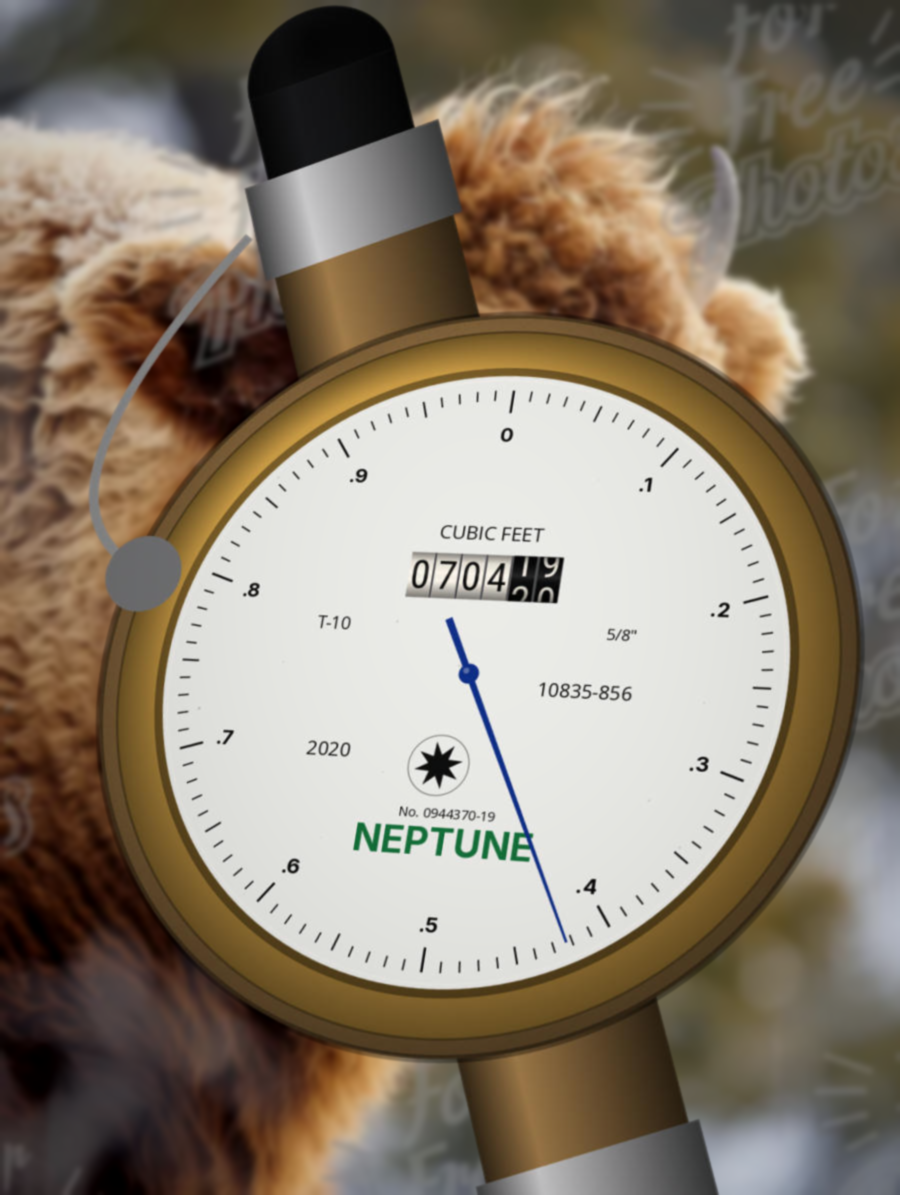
70419.42 ft³
